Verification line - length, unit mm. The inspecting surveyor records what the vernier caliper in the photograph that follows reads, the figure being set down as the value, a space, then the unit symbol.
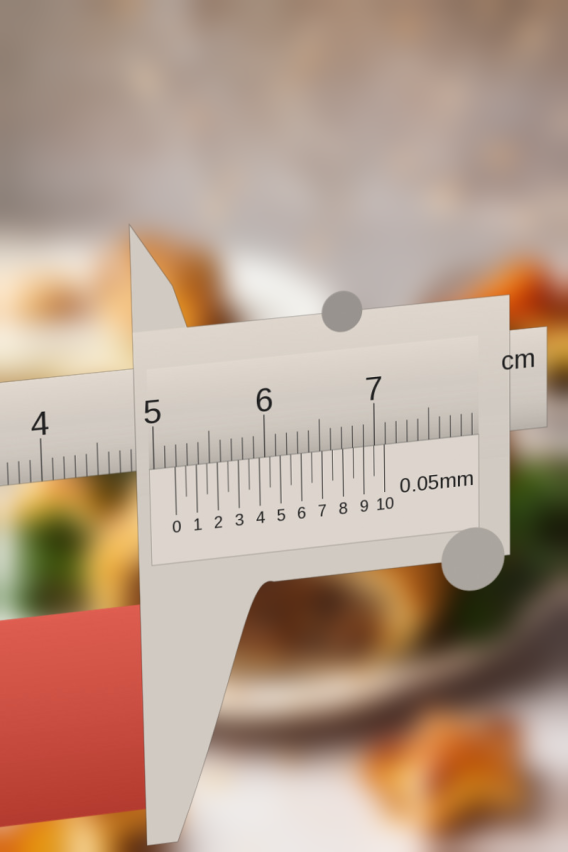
51.9 mm
